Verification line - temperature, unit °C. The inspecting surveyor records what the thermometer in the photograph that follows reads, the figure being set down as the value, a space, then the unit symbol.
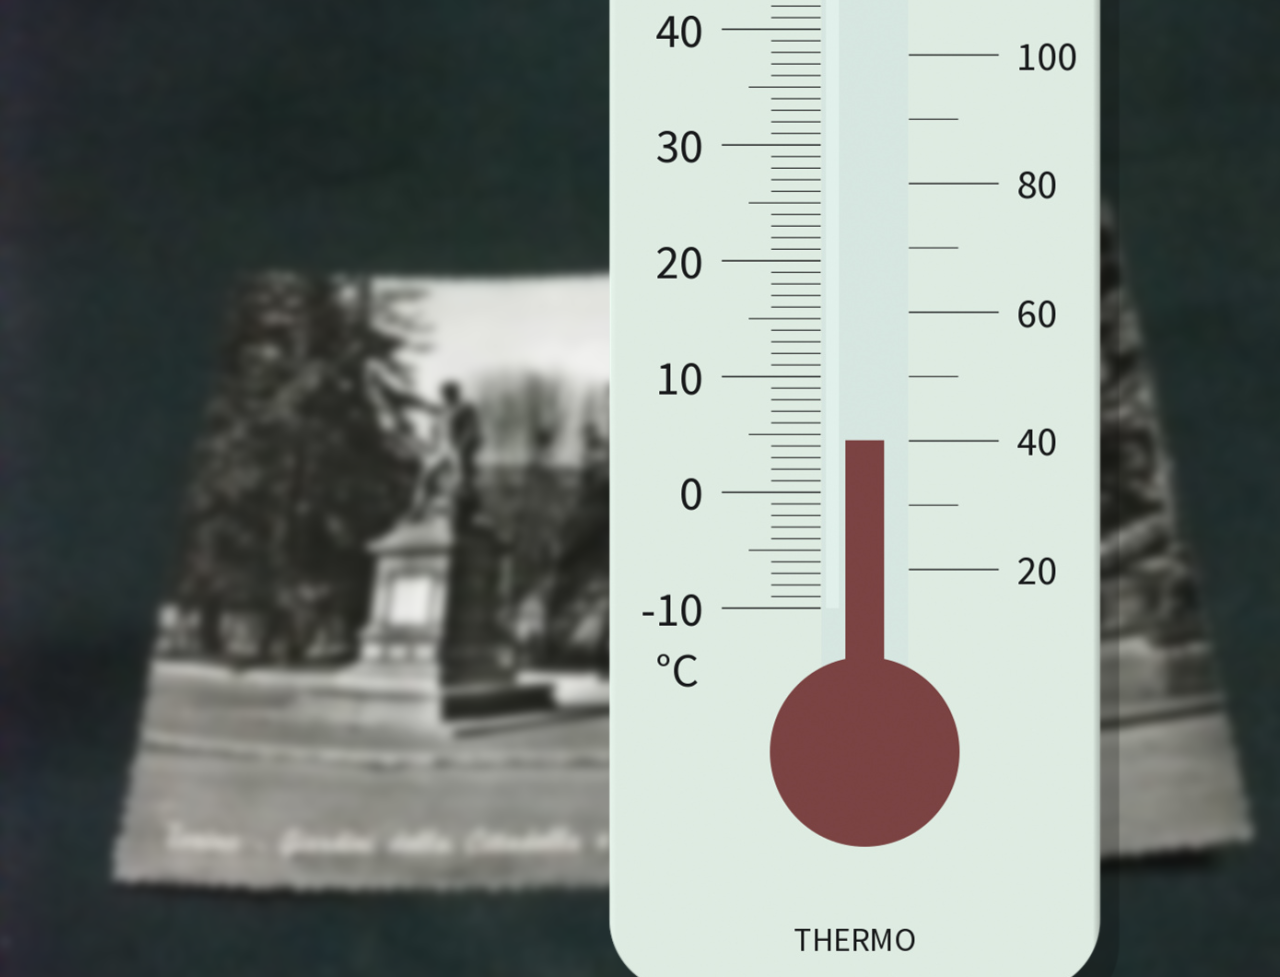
4.5 °C
